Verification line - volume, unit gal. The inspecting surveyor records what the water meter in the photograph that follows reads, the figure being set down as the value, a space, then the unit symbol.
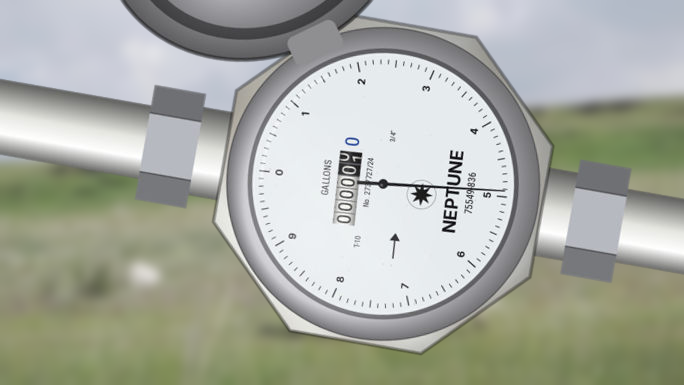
4.9 gal
